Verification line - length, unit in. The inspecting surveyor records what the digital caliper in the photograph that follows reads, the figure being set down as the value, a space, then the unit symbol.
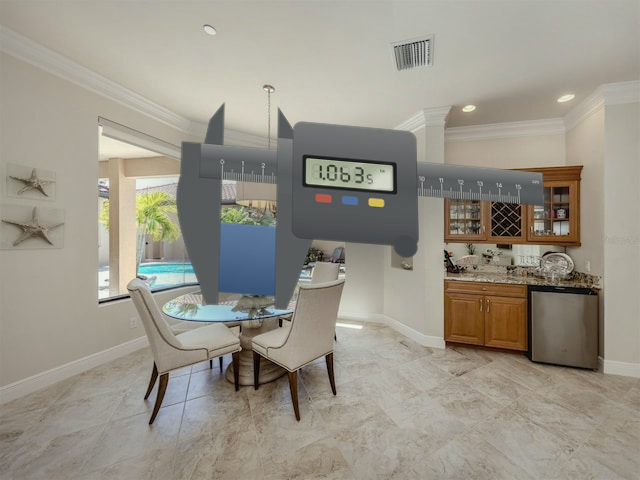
1.0635 in
